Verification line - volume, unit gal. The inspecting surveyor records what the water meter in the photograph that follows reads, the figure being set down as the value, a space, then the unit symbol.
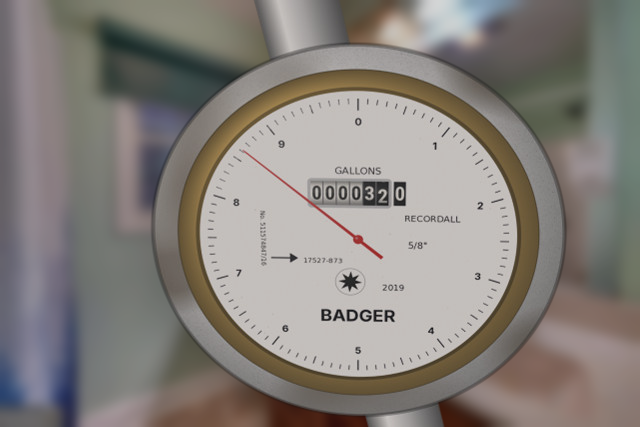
318.6 gal
